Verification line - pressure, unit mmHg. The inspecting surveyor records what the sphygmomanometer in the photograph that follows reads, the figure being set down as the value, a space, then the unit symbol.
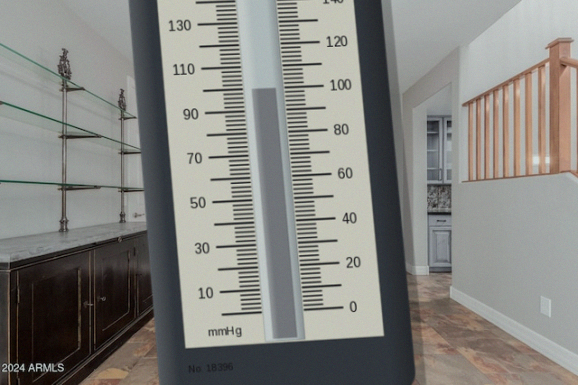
100 mmHg
